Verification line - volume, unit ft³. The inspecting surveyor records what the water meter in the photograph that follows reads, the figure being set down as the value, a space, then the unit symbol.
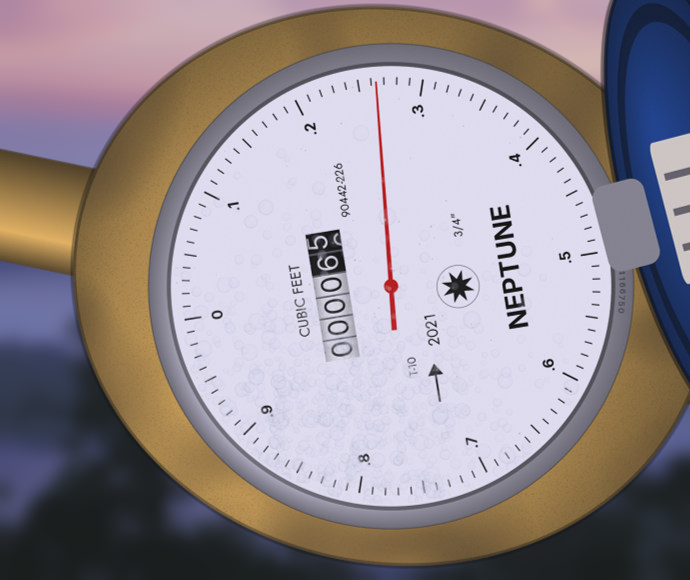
65.26 ft³
